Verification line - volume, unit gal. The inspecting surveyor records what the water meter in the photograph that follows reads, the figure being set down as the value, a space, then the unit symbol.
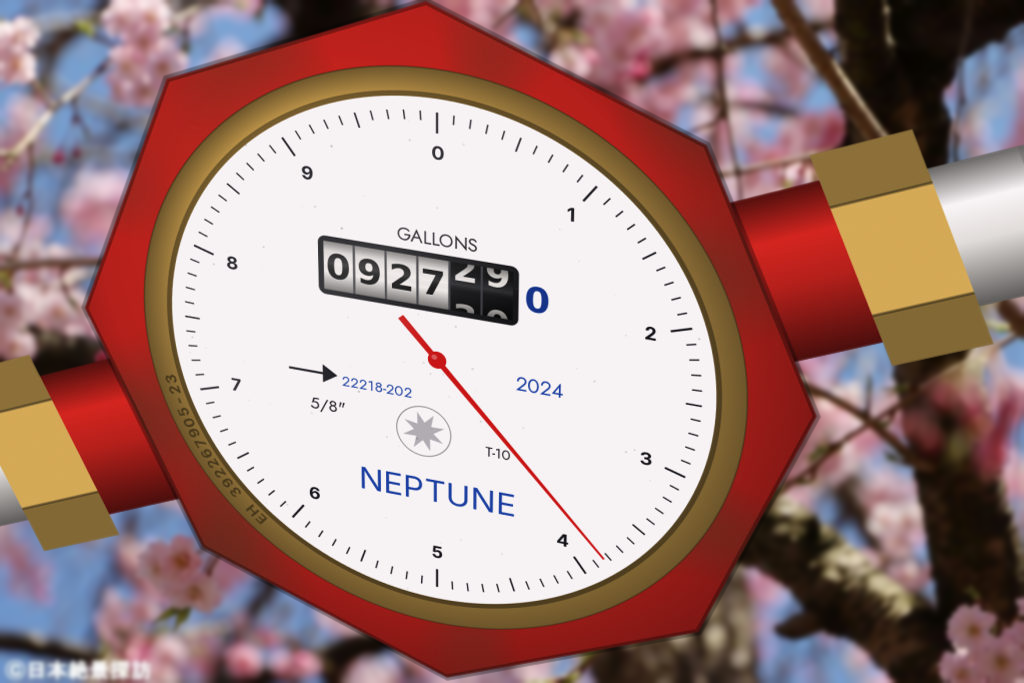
927293.8 gal
